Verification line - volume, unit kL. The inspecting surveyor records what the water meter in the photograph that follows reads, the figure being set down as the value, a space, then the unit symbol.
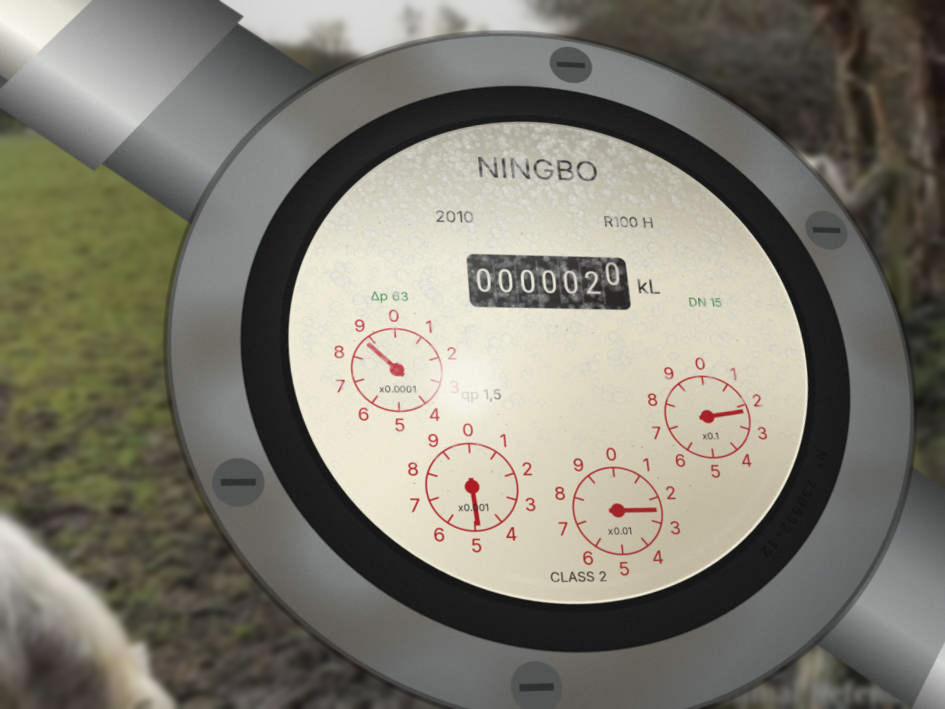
20.2248 kL
